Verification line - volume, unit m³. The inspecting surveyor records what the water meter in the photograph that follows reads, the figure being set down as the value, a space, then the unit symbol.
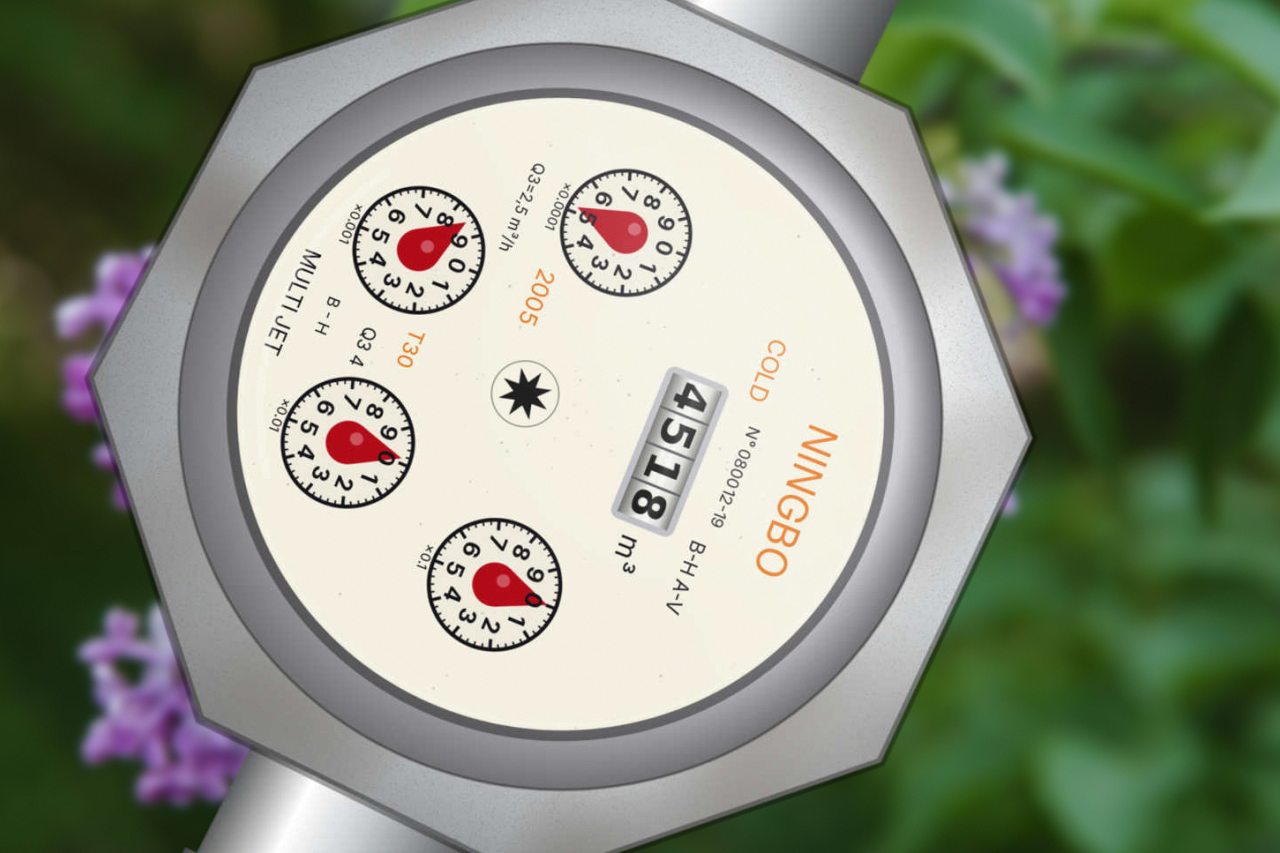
4517.9985 m³
